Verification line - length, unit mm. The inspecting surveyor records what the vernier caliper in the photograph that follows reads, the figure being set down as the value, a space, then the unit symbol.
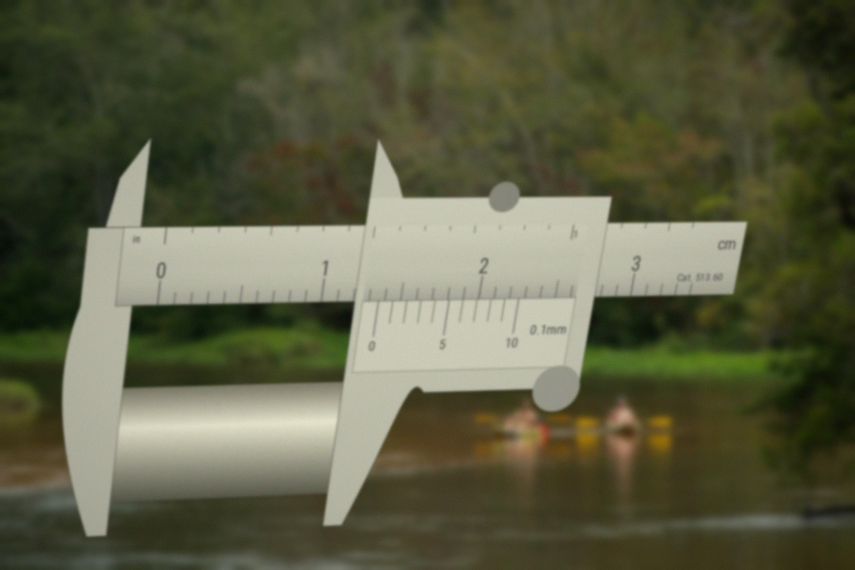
13.6 mm
